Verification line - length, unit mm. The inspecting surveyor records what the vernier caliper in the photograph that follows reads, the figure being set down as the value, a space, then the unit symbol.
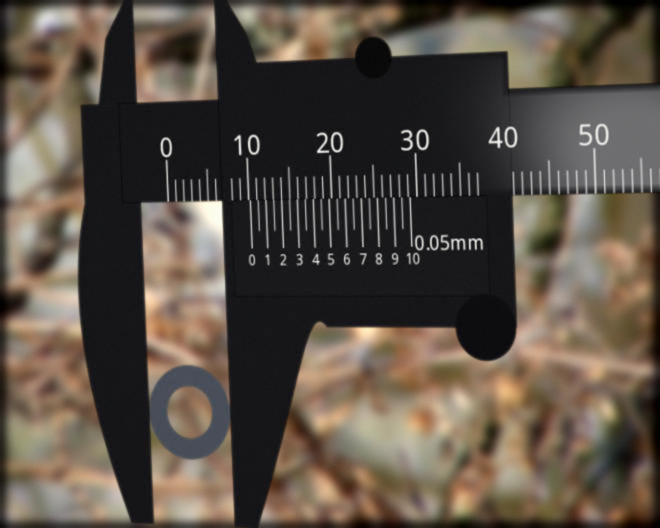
10.2 mm
